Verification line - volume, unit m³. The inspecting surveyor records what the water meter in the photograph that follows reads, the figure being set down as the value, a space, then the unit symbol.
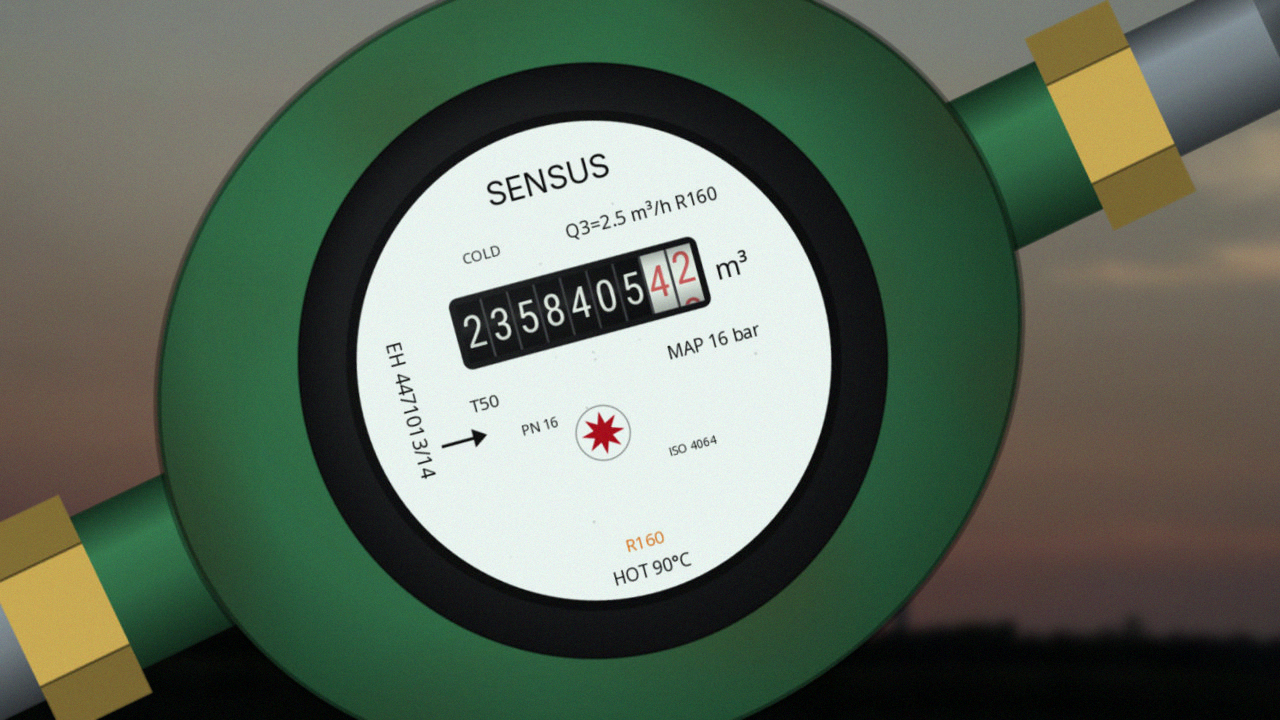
2358405.42 m³
